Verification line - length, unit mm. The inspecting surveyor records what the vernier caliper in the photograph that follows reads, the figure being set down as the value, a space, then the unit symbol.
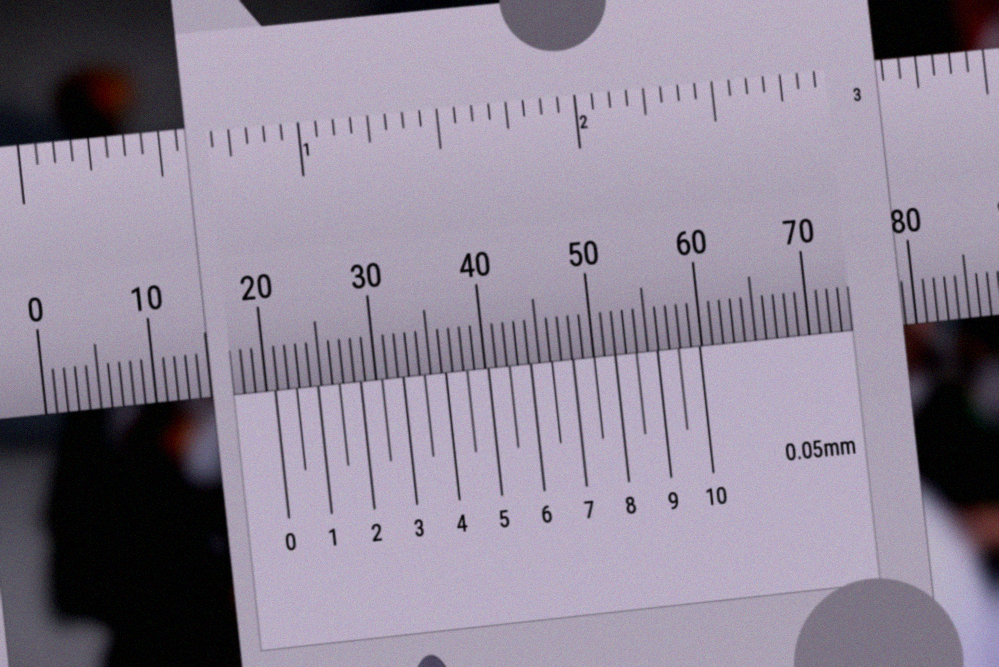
20.8 mm
